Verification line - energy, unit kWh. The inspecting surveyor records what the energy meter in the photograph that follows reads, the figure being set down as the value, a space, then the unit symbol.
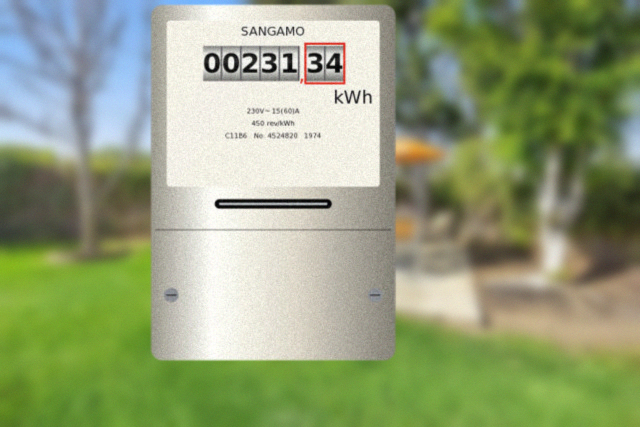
231.34 kWh
